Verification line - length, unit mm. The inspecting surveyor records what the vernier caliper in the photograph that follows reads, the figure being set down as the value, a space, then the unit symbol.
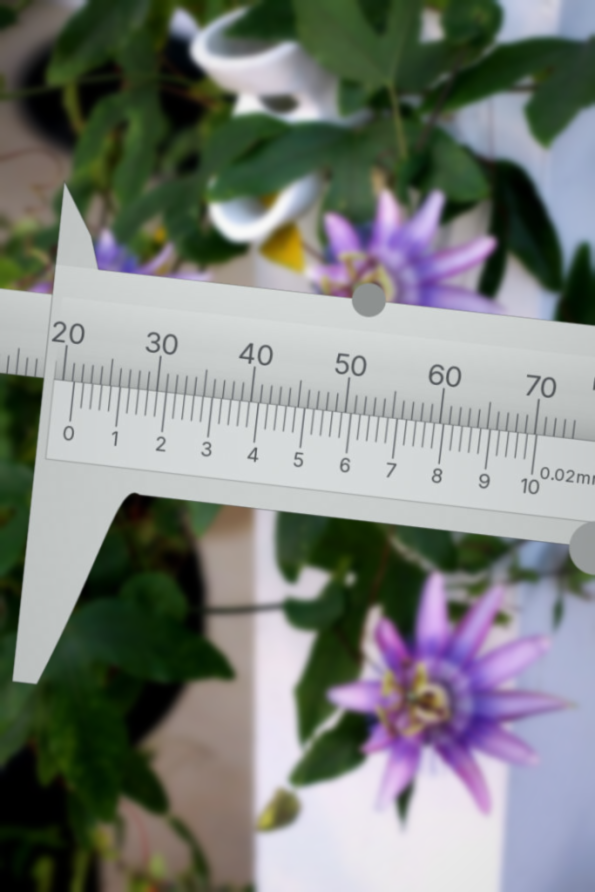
21.2 mm
